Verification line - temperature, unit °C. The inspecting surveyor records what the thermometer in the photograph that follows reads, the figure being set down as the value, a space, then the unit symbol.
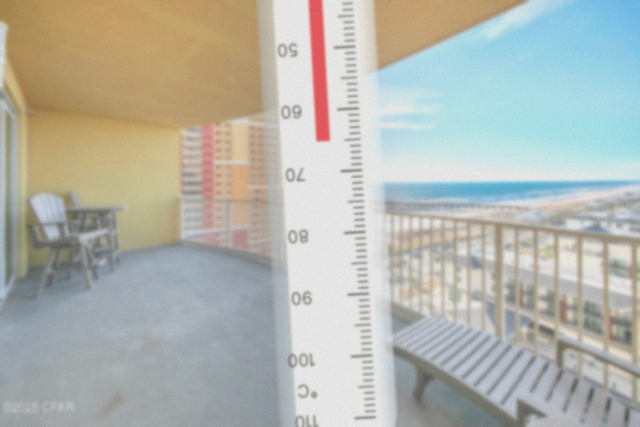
65 °C
